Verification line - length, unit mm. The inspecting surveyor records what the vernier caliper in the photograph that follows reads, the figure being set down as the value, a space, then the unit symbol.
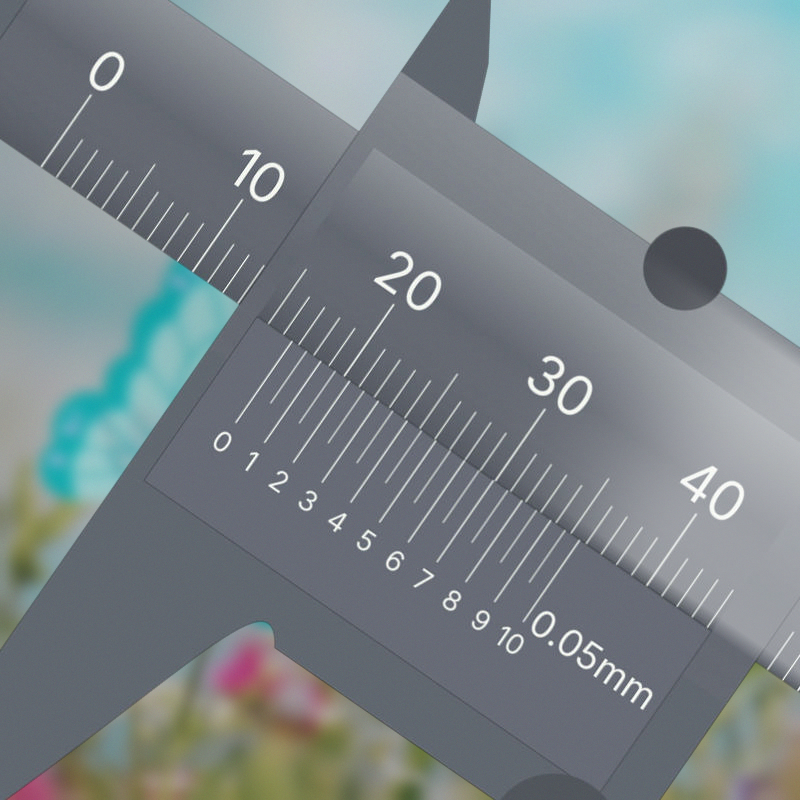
16.6 mm
